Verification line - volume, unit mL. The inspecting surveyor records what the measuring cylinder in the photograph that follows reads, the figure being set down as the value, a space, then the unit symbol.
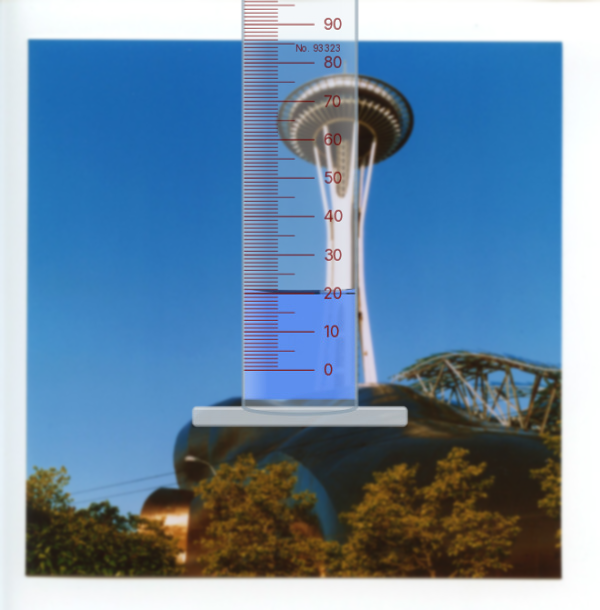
20 mL
